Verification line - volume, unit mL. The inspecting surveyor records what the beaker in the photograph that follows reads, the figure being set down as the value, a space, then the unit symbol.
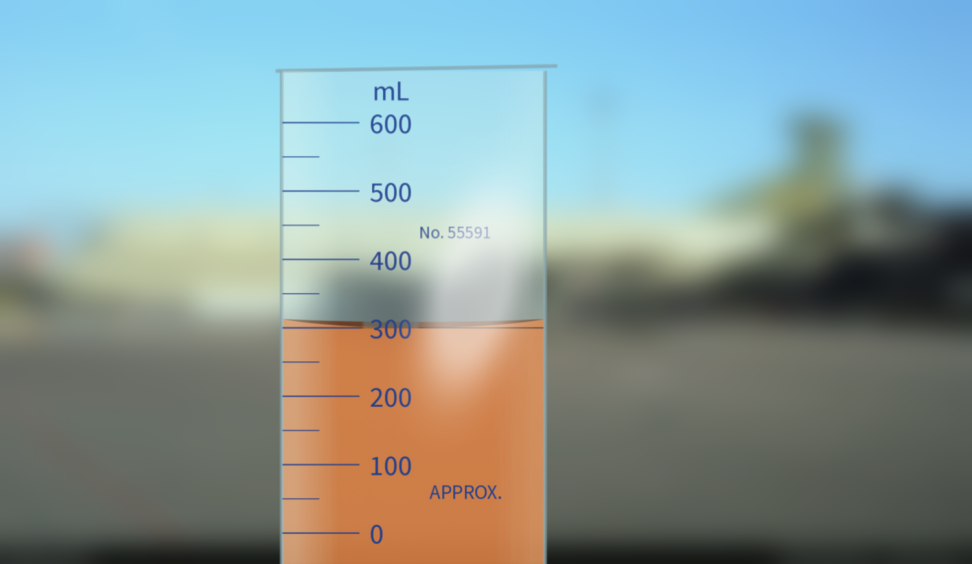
300 mL
